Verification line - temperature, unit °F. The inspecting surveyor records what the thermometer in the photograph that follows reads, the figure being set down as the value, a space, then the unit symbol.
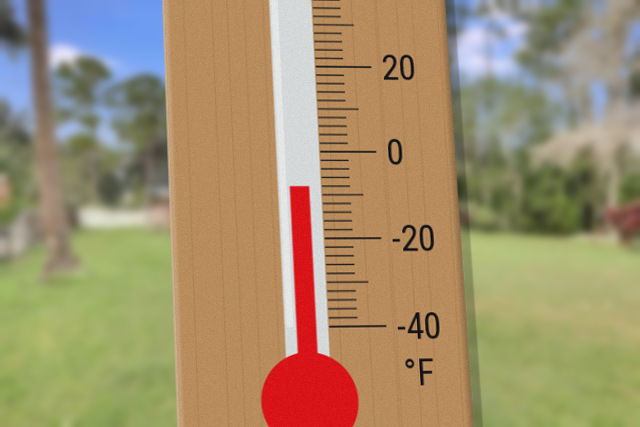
-8 °F
